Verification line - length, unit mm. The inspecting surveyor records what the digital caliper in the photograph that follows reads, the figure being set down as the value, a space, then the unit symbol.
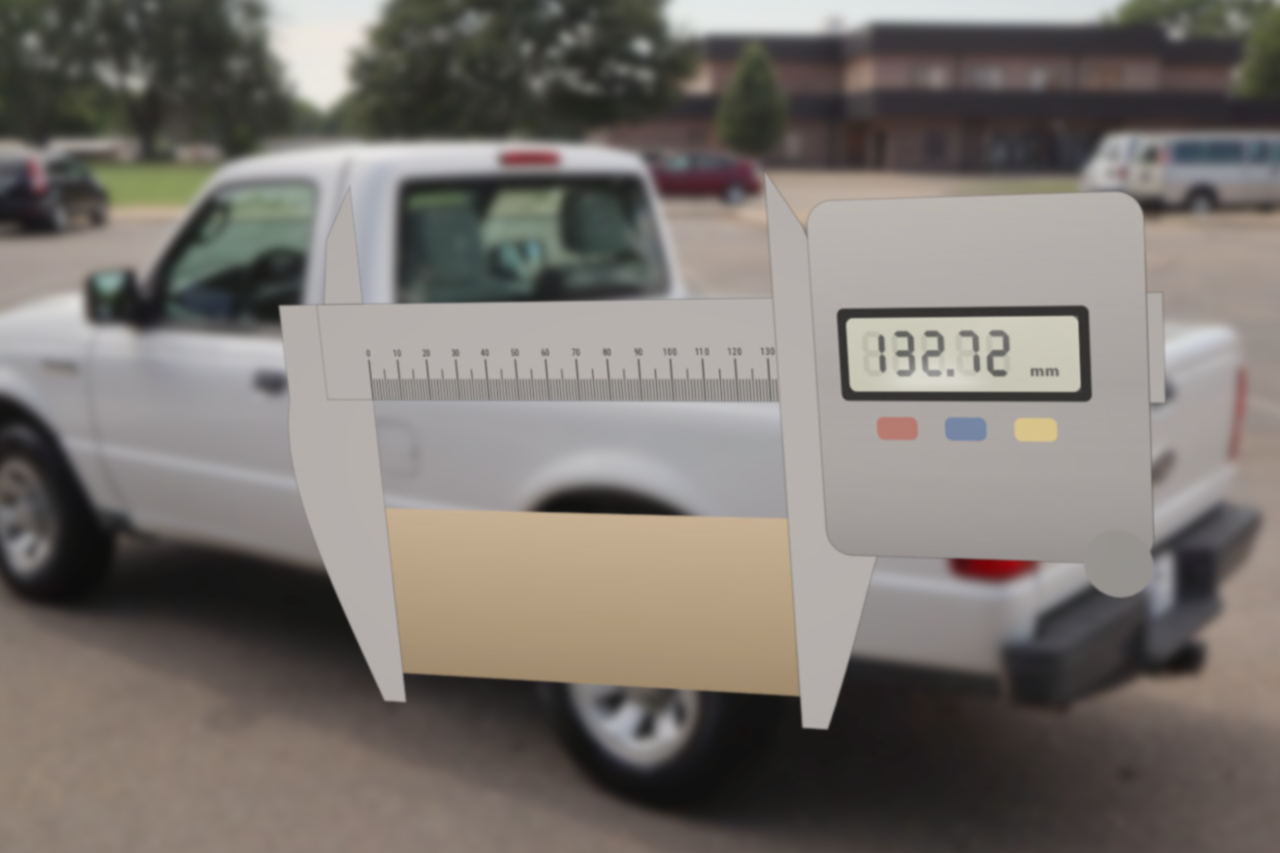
132.72 mm
